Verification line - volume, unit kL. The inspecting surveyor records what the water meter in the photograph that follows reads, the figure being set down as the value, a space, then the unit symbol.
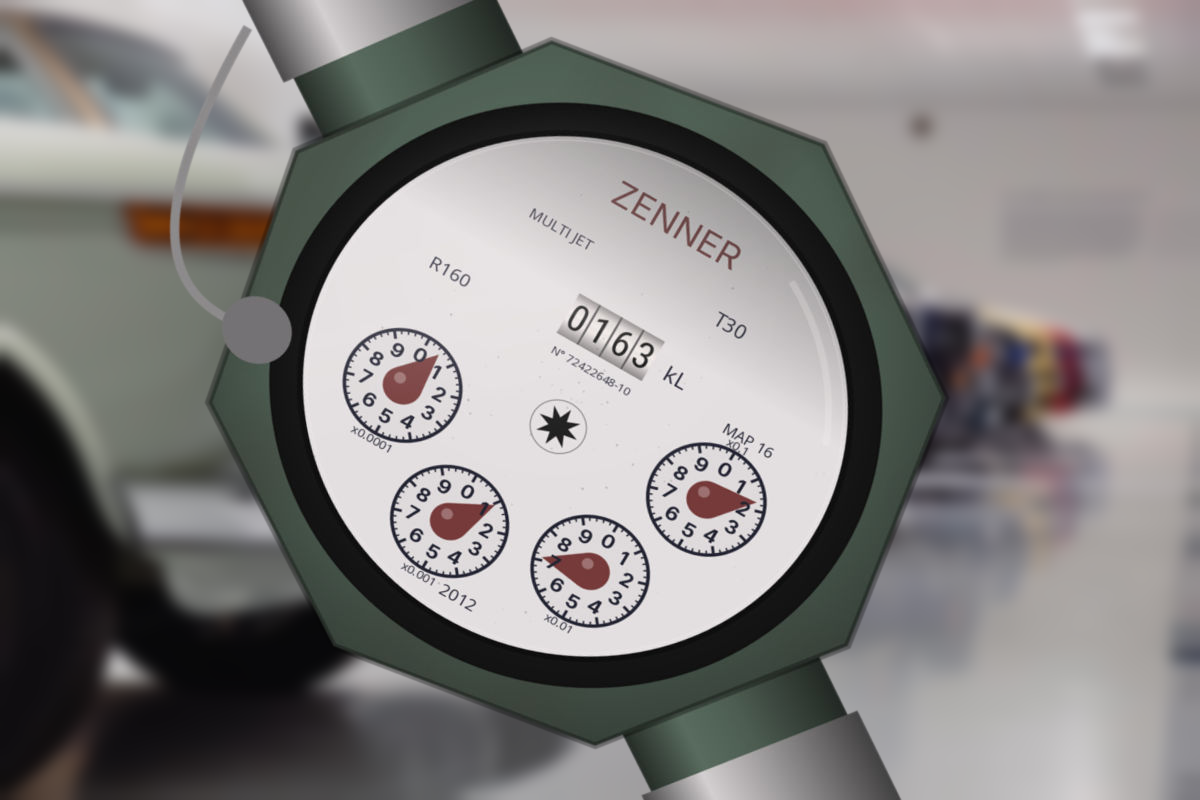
163.1710 kL
